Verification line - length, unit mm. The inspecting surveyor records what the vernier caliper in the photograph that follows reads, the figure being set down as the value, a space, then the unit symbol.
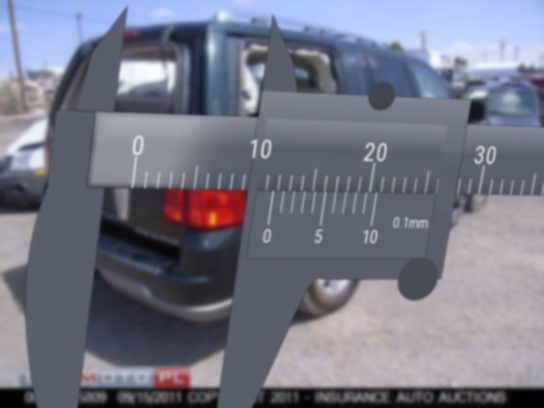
11.6 mm
